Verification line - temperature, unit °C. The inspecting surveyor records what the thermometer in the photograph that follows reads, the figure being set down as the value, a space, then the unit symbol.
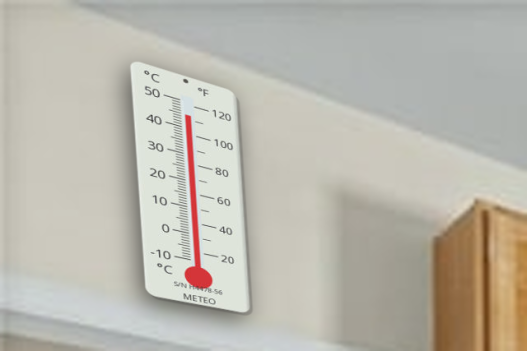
45 °C
